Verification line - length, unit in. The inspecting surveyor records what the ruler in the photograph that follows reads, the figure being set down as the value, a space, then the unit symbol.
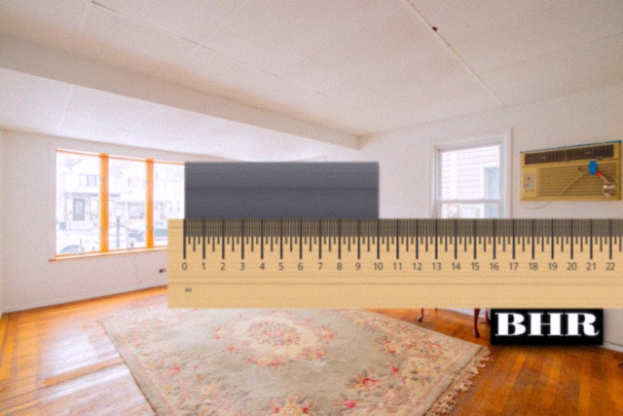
10 in
